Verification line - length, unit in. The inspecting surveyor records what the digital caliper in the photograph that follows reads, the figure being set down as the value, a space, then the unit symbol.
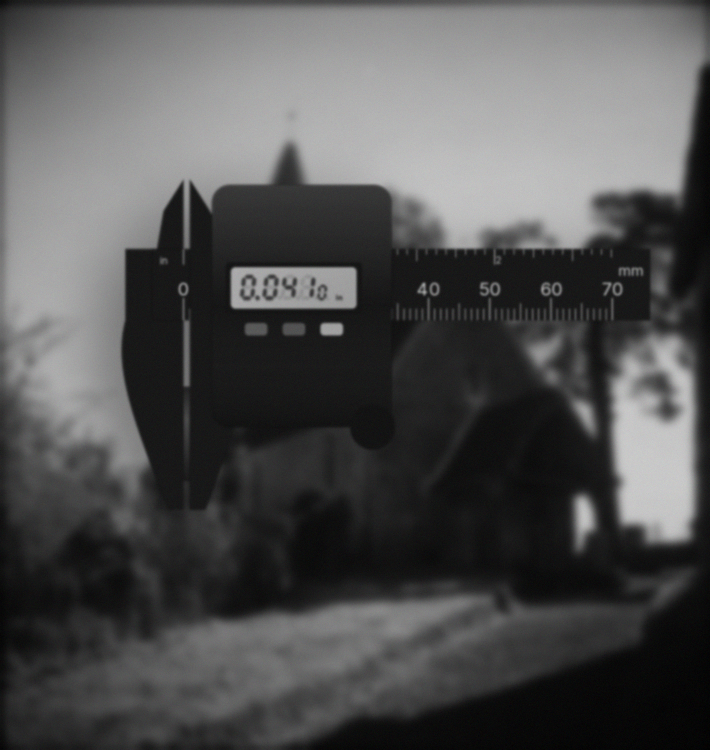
0.0410 in
